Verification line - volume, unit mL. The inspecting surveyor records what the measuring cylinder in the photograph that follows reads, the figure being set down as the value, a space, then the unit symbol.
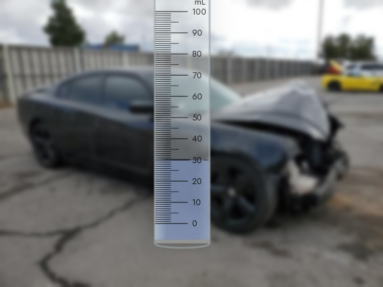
30 mL
